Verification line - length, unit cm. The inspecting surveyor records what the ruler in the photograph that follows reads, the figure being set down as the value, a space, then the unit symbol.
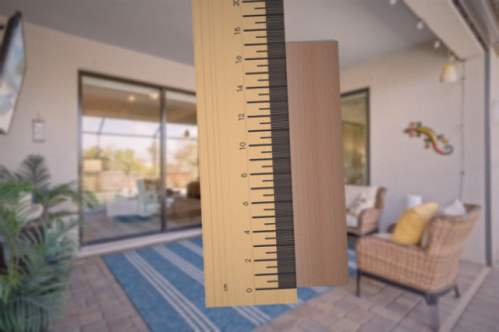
17 cm
